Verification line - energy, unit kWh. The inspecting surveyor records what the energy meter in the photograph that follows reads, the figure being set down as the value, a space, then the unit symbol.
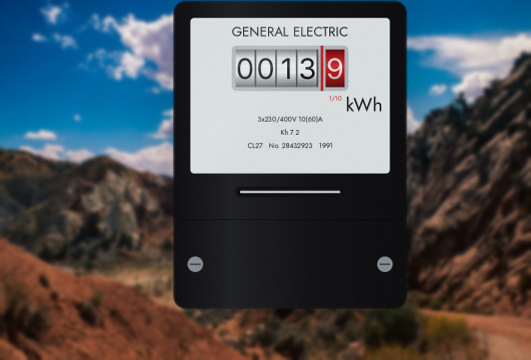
13.9 kWh
